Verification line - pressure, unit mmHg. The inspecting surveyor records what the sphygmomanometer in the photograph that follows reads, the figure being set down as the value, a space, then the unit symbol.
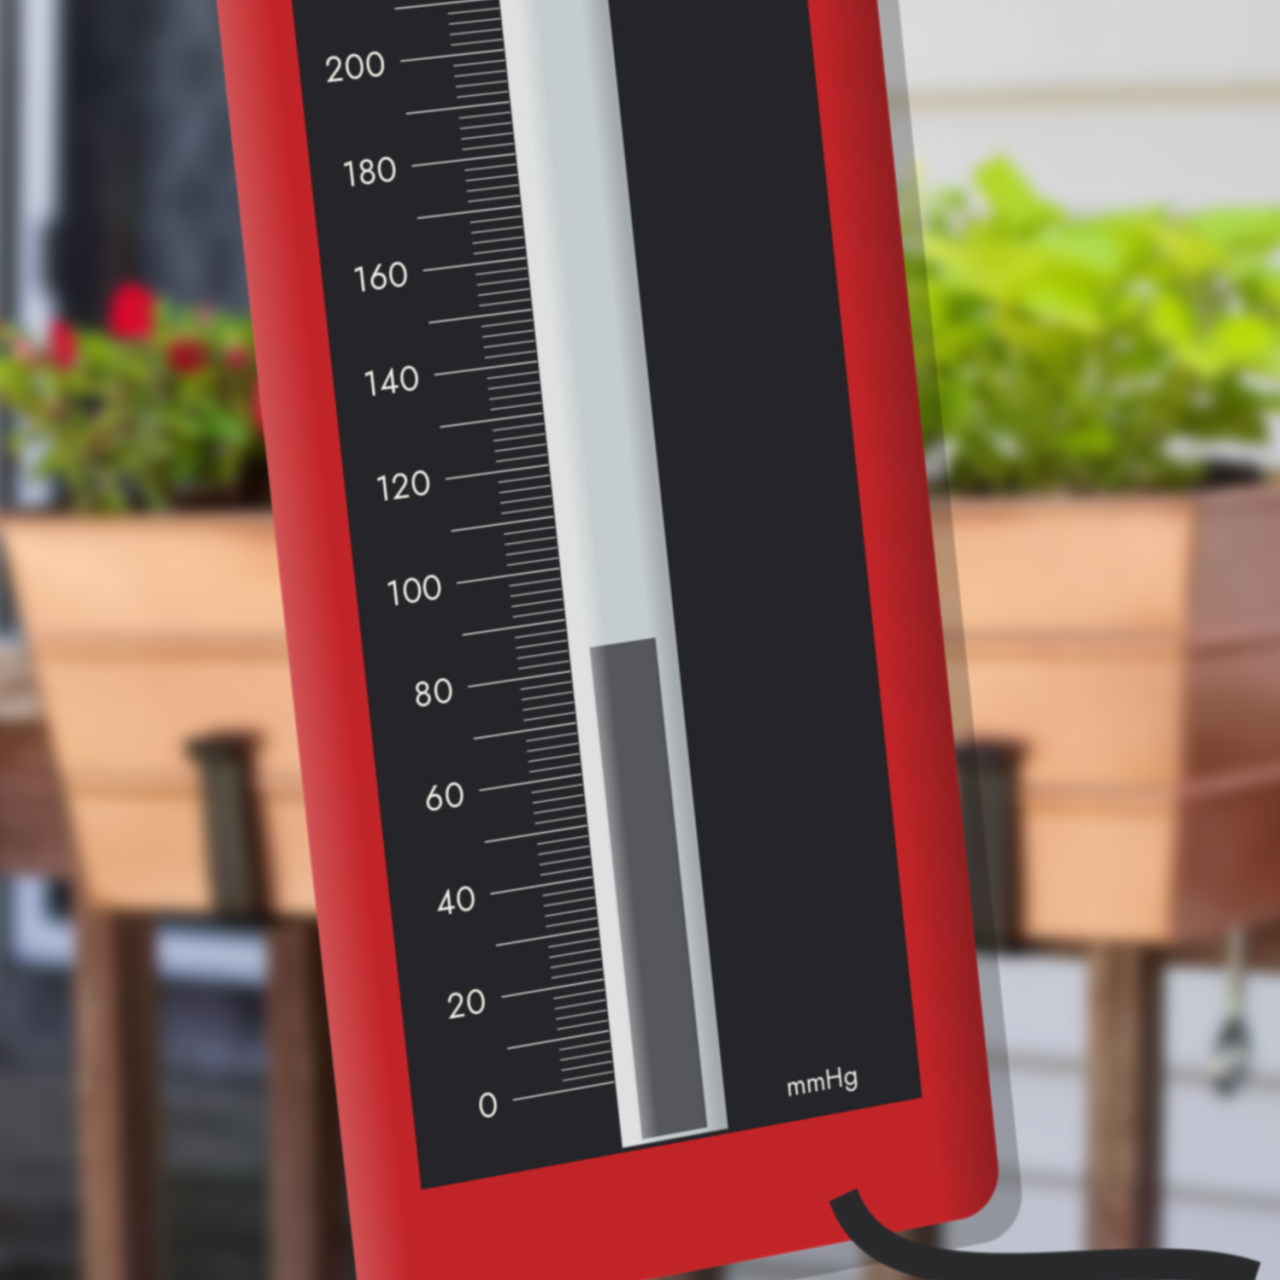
84 mmHg
